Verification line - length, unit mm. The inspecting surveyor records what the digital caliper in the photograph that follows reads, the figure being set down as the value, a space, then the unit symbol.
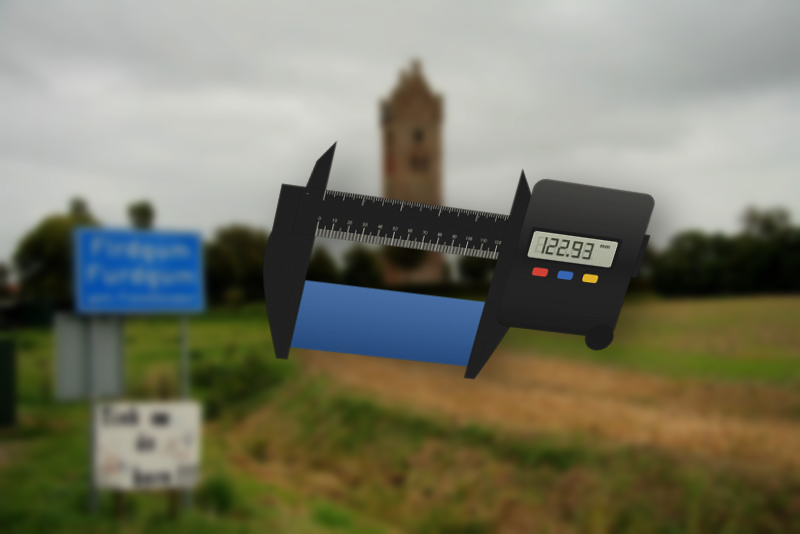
122.93 mm
